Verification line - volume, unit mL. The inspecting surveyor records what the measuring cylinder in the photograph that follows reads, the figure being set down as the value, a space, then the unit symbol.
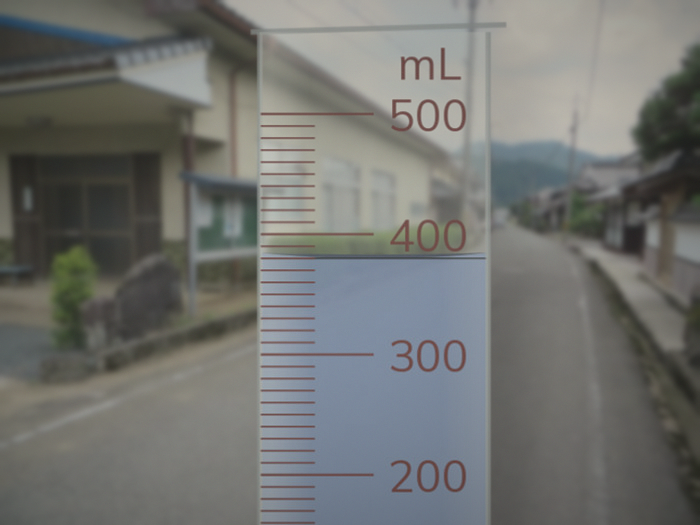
380 mL
